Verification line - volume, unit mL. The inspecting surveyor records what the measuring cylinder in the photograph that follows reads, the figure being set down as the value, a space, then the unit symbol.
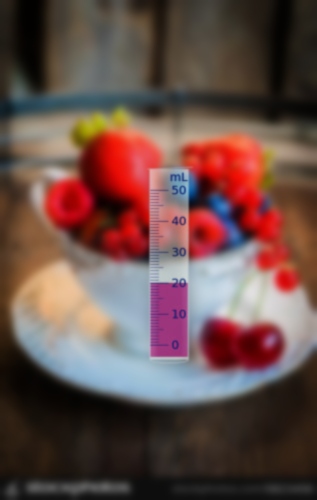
20 mL
